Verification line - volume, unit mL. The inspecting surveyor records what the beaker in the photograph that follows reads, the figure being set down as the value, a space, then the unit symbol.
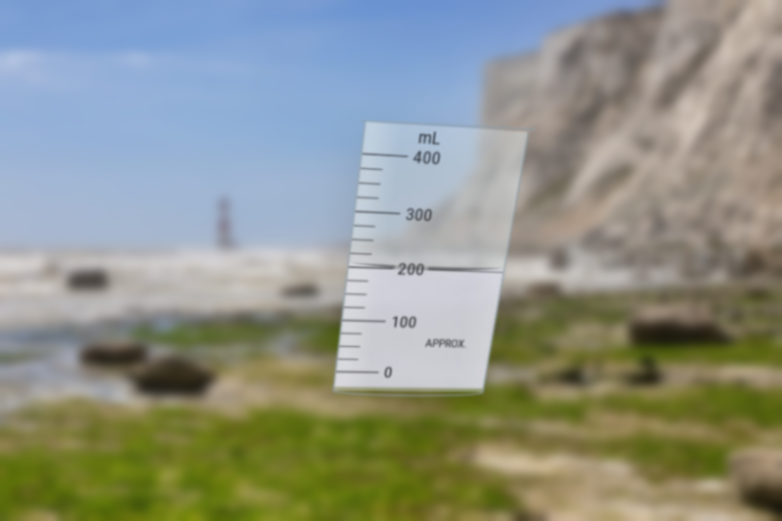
200 mL
